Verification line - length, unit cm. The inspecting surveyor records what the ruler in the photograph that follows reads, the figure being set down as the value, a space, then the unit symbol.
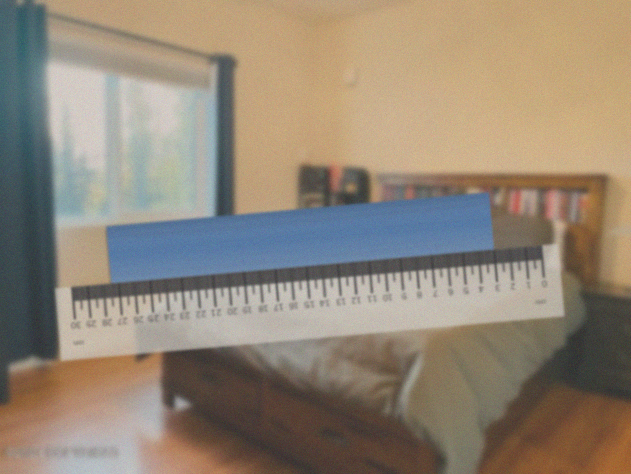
24.5 cm
